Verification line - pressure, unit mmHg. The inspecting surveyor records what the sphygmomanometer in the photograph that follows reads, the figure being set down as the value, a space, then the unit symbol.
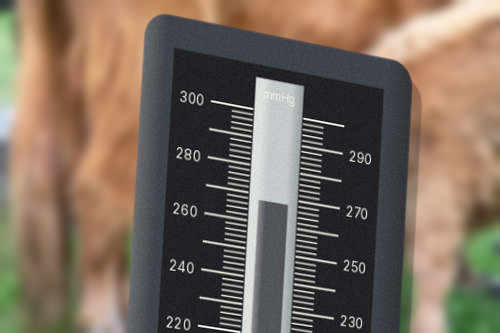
268 mmHg
